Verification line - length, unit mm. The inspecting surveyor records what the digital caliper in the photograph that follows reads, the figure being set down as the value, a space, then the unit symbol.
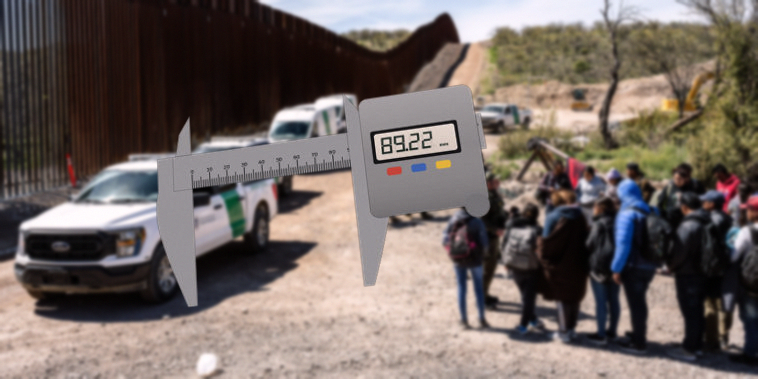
89.22 mm
